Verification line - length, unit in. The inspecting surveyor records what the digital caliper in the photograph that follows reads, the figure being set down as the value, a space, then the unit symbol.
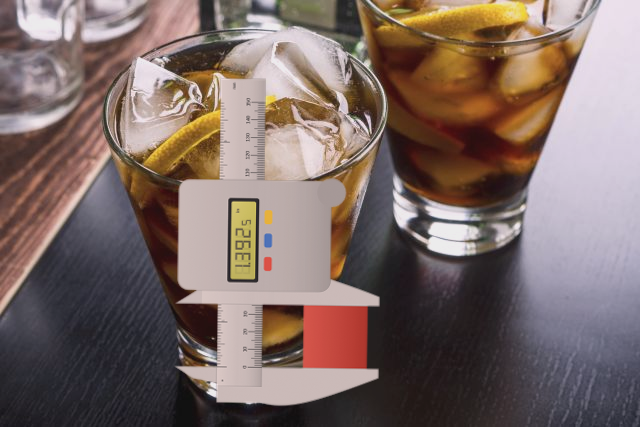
1.3925 in
